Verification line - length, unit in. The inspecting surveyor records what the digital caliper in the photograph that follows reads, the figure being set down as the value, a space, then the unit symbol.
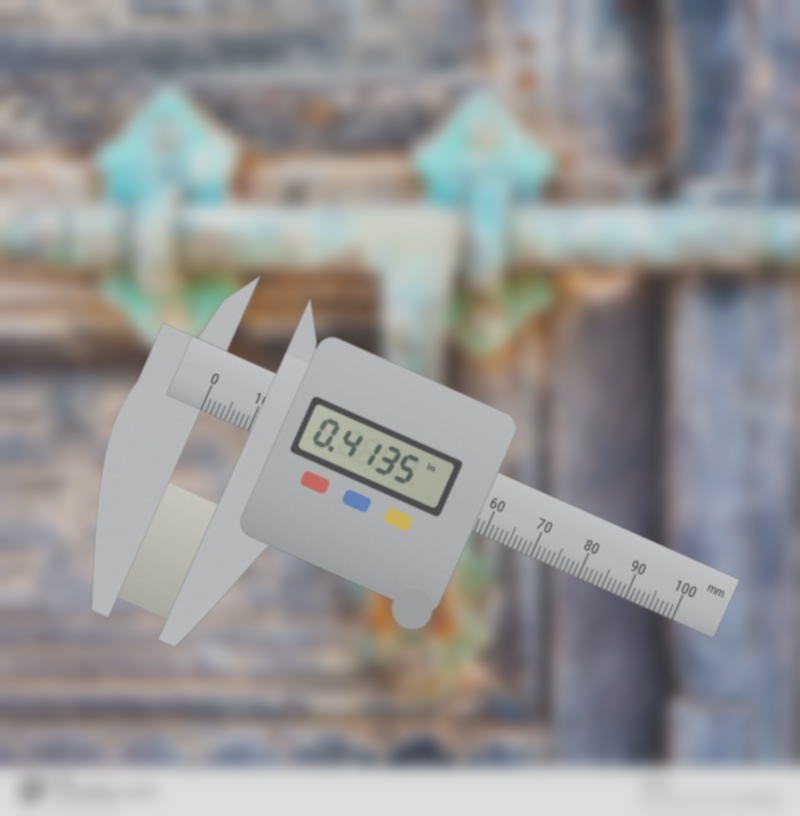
0.4135 in
